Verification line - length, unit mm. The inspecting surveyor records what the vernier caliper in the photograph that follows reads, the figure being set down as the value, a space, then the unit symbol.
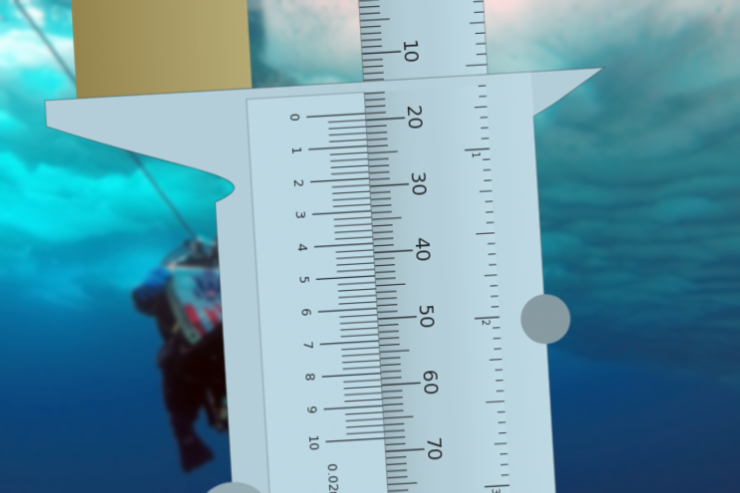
19.0 mm
